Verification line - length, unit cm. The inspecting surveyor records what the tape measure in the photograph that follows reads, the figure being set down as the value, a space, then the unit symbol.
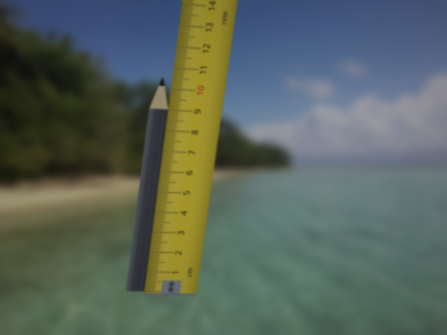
10.5 cm
